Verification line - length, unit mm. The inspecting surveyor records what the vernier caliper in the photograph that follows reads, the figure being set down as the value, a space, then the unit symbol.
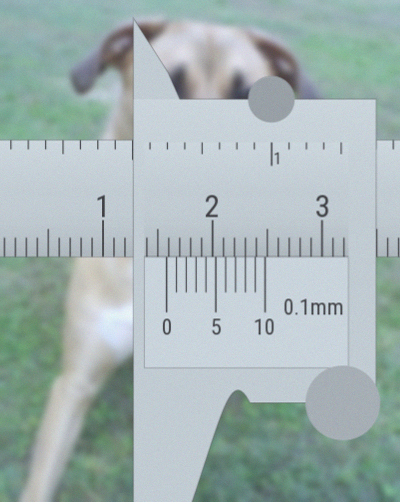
15.8 mm
